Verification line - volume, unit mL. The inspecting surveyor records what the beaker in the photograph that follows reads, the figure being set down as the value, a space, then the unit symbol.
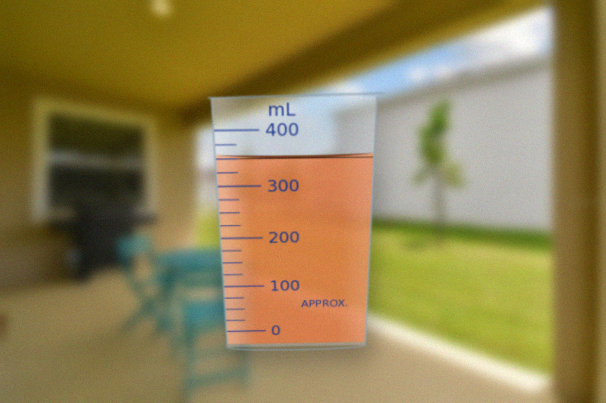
350 mL
